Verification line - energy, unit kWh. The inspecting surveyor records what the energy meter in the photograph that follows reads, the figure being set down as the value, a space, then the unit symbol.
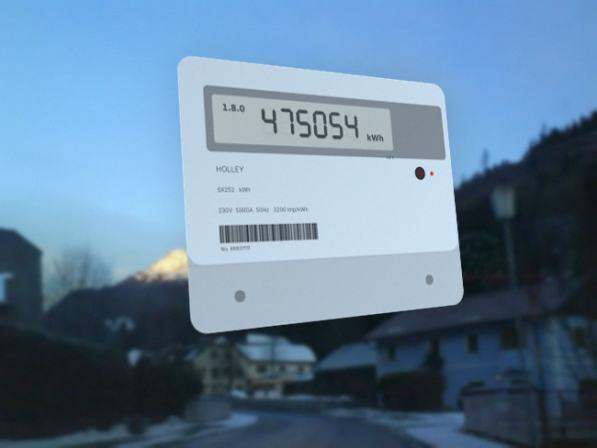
475054 kWh
